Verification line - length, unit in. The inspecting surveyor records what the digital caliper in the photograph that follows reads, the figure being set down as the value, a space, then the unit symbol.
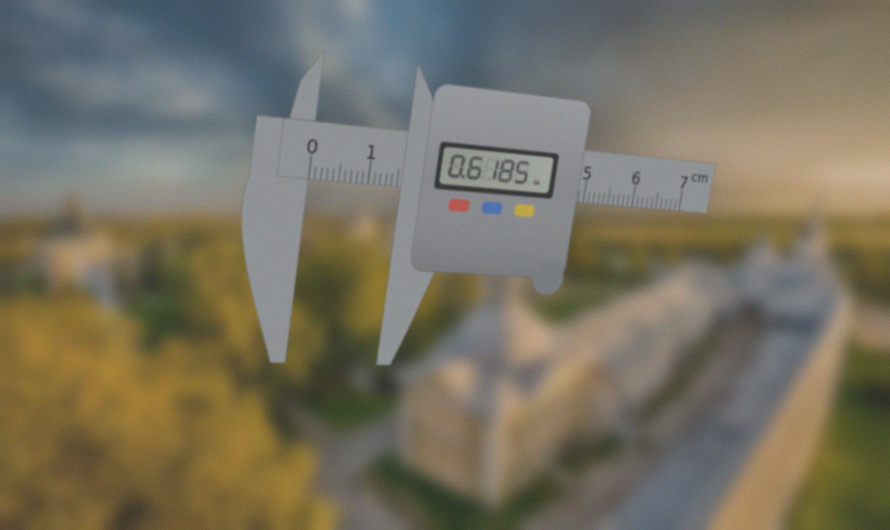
0.6185 in
